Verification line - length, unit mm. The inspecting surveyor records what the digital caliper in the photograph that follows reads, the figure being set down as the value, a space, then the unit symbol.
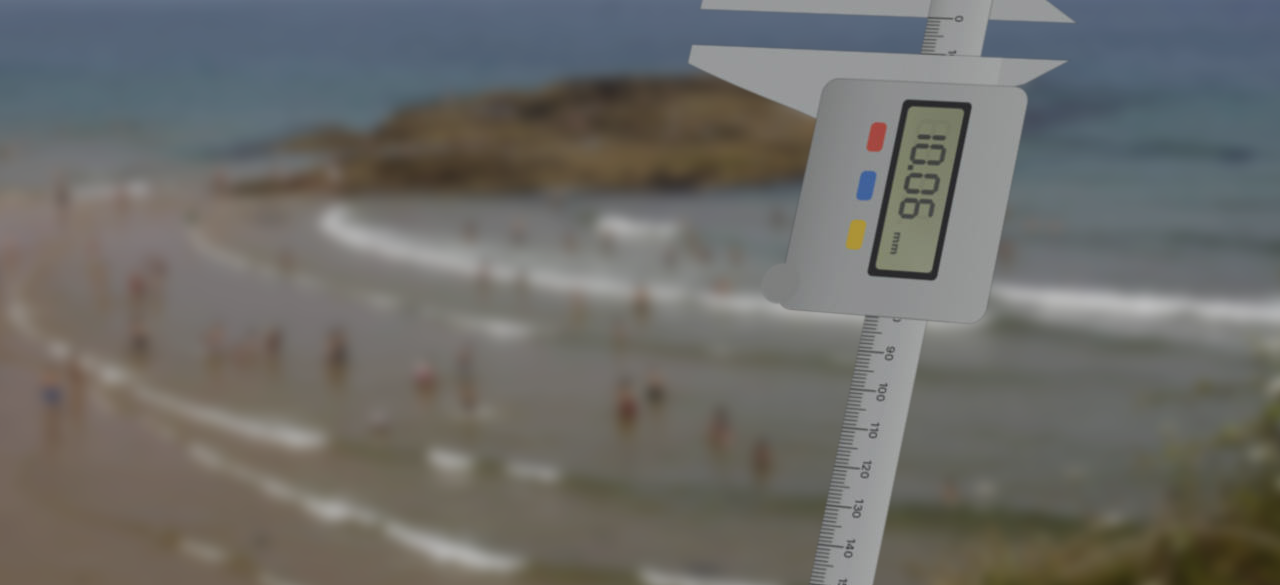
10.06 mm
